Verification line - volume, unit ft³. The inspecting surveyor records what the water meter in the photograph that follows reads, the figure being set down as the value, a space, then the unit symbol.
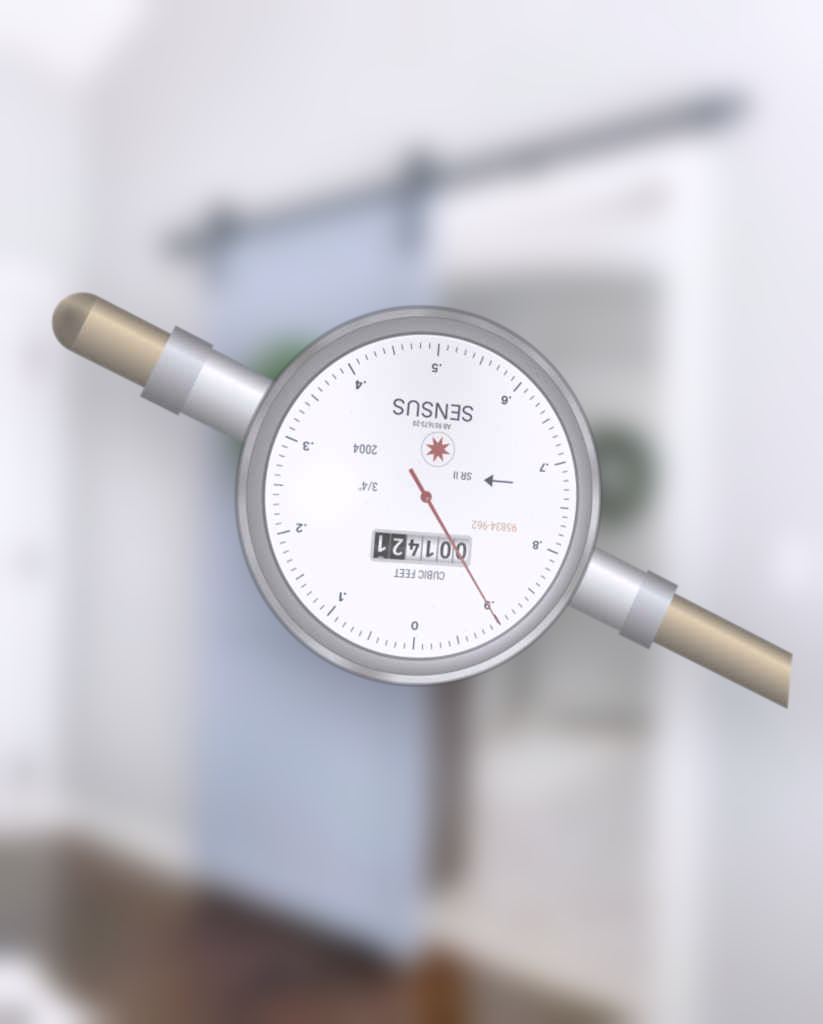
1420.90 ft³
